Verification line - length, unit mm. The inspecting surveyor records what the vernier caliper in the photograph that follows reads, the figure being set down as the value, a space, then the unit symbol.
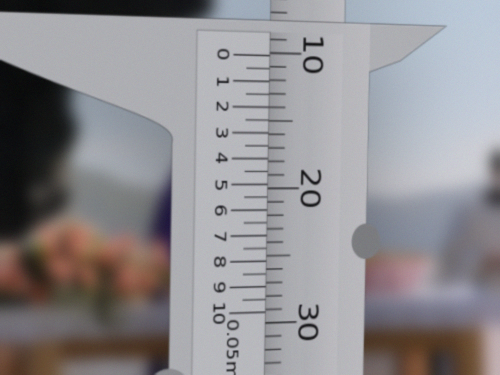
10.2 mm
